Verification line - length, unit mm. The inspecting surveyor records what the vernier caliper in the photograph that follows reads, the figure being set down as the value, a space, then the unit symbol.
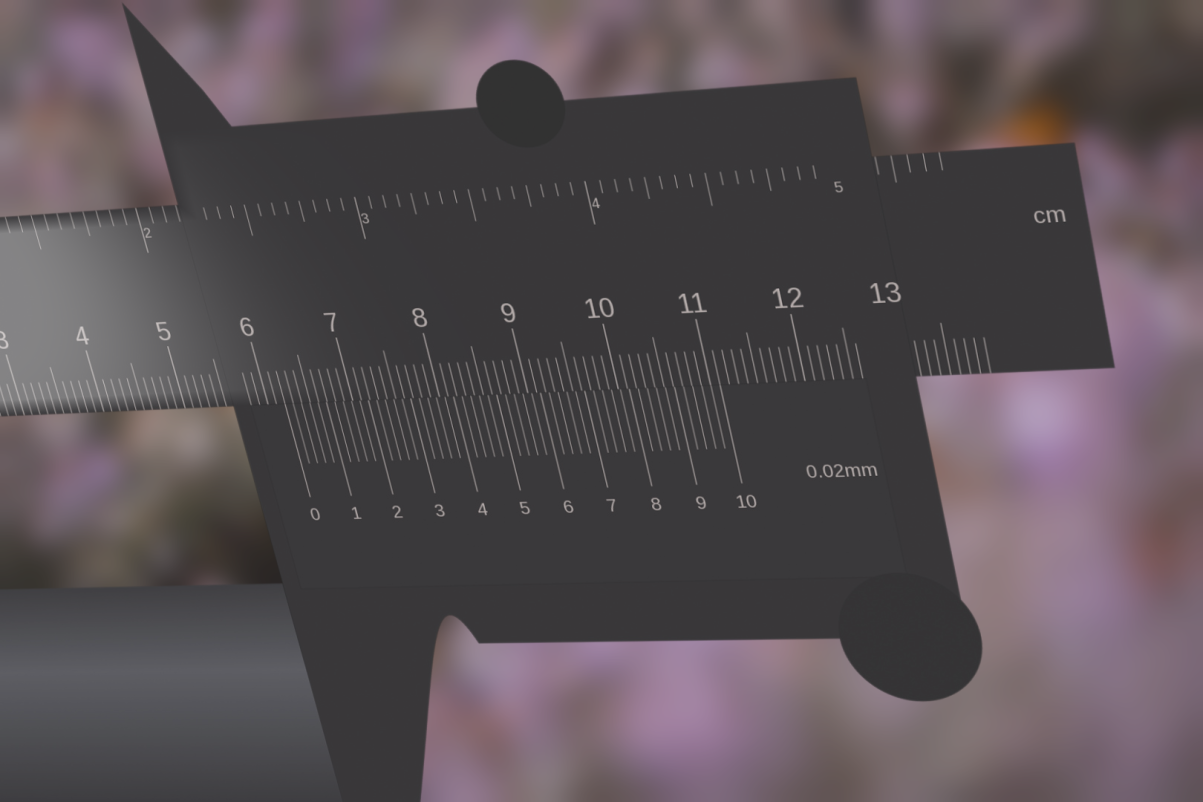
62.0 mm
